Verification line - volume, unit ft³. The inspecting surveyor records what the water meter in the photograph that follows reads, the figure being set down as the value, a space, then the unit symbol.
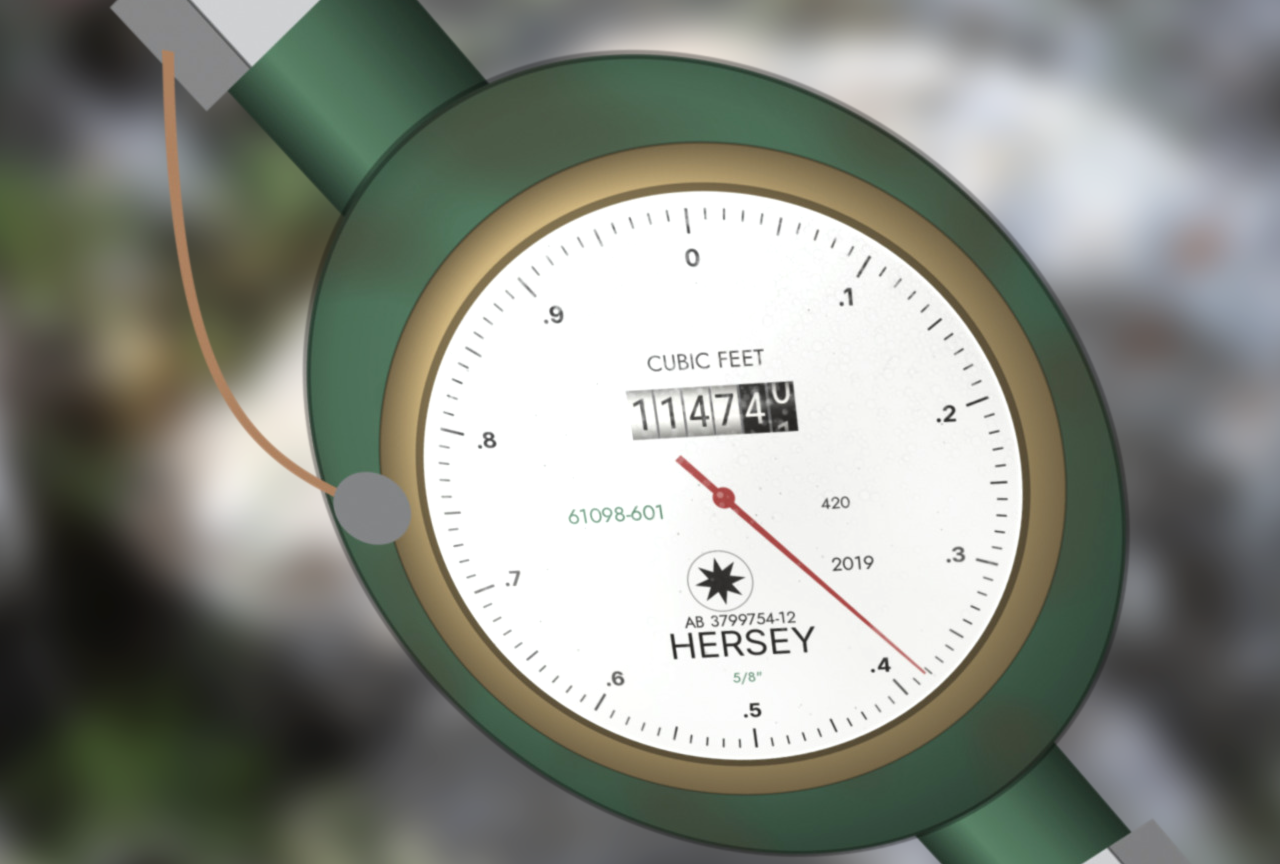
114740.38 ft³
